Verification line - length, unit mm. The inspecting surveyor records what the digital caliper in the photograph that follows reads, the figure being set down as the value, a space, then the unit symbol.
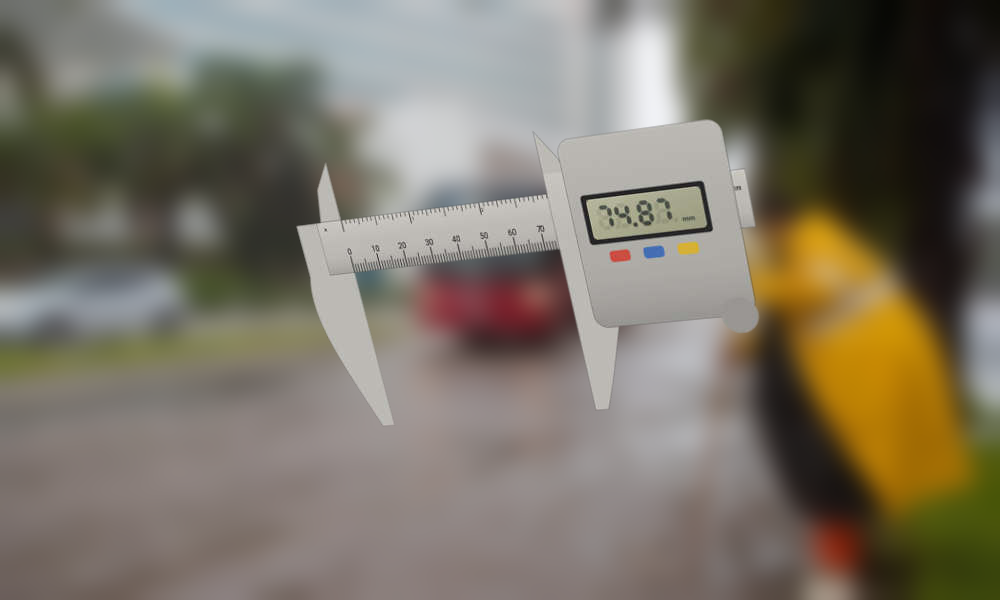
74.87 mm
